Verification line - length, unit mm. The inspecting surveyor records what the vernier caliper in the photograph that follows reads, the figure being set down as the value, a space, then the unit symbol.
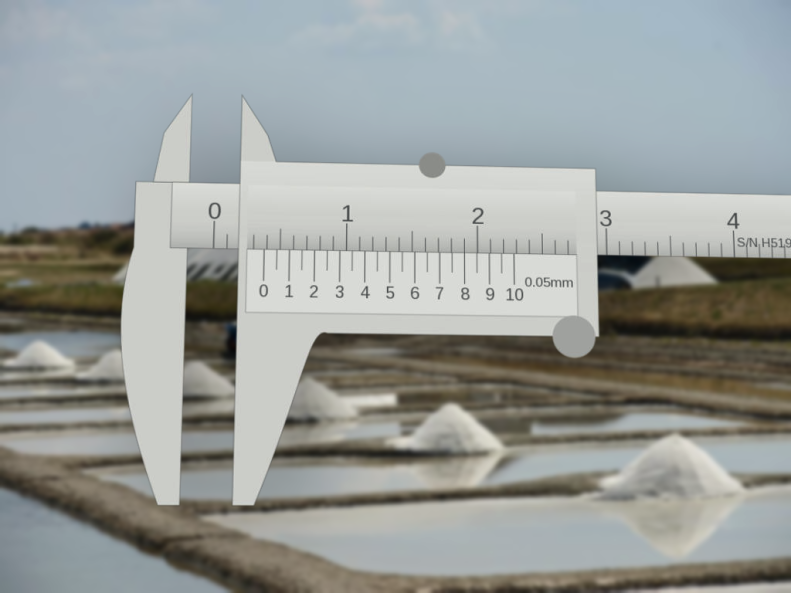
3.8 mm
